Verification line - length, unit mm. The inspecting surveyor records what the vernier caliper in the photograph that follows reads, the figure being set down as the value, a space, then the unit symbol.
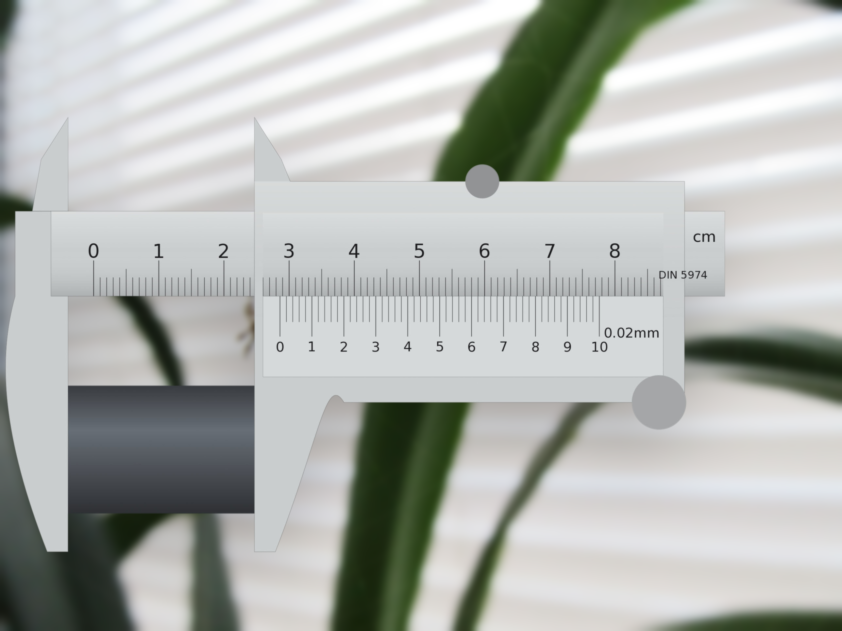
28.6 mm
